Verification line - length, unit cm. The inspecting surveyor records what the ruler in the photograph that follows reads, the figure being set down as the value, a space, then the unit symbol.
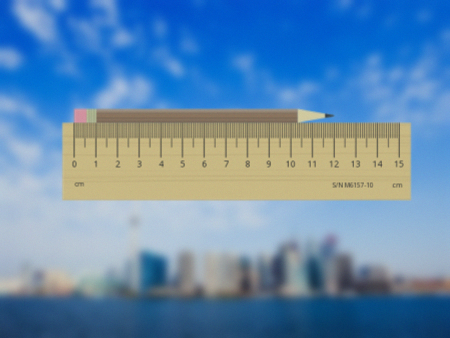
12 cm
